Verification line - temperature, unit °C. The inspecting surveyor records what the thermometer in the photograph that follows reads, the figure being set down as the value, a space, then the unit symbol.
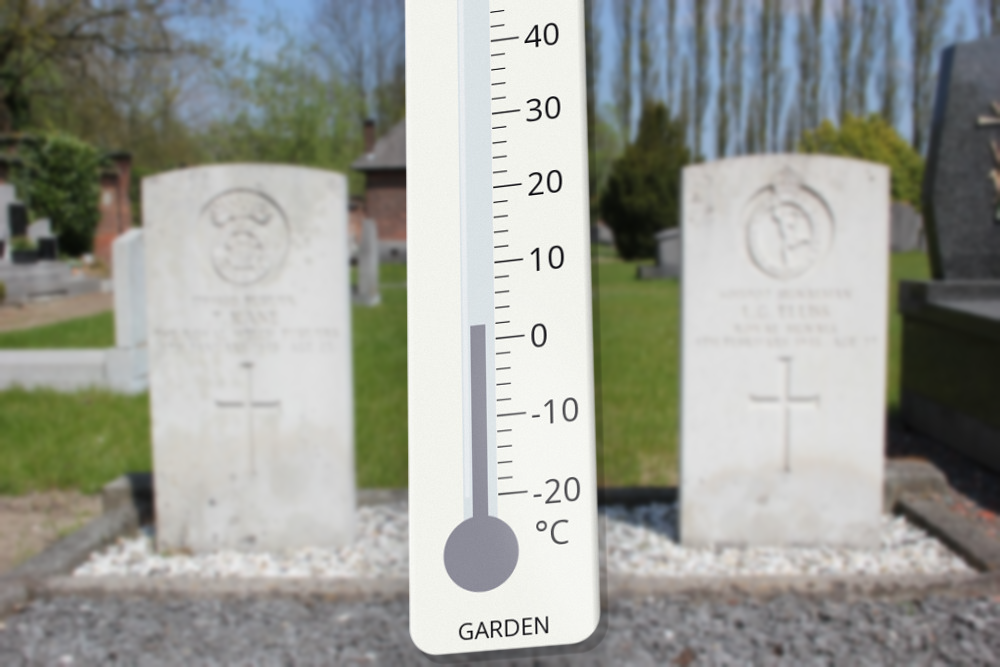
2 °C
